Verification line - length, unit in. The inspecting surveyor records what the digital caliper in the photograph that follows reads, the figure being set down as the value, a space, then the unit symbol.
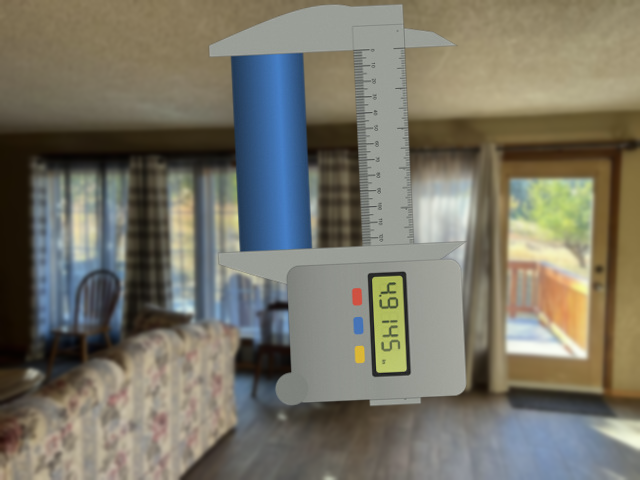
4.9145 in
